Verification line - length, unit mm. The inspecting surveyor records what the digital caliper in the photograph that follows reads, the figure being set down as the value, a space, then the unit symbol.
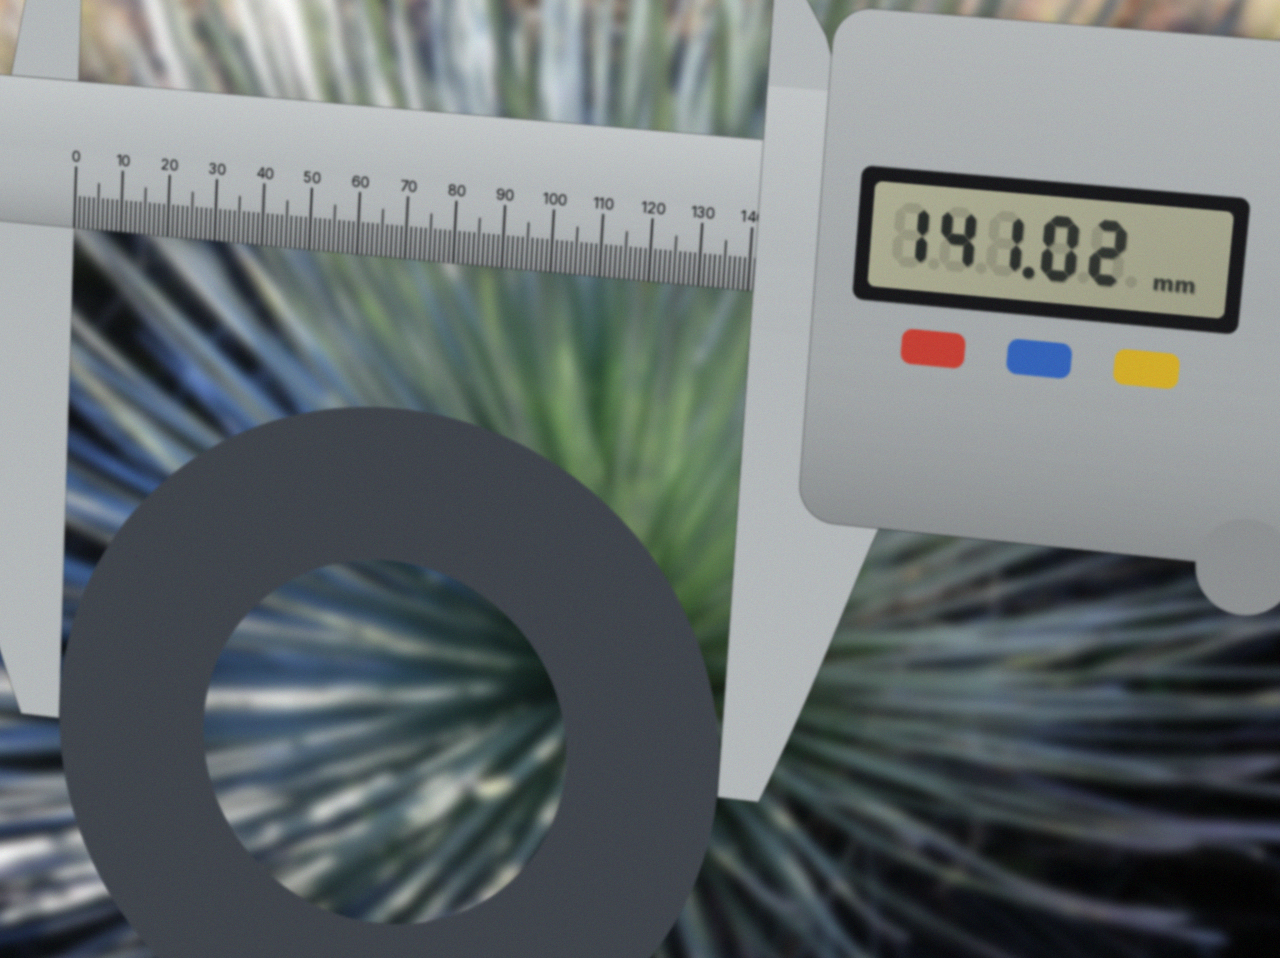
141.02 mm
